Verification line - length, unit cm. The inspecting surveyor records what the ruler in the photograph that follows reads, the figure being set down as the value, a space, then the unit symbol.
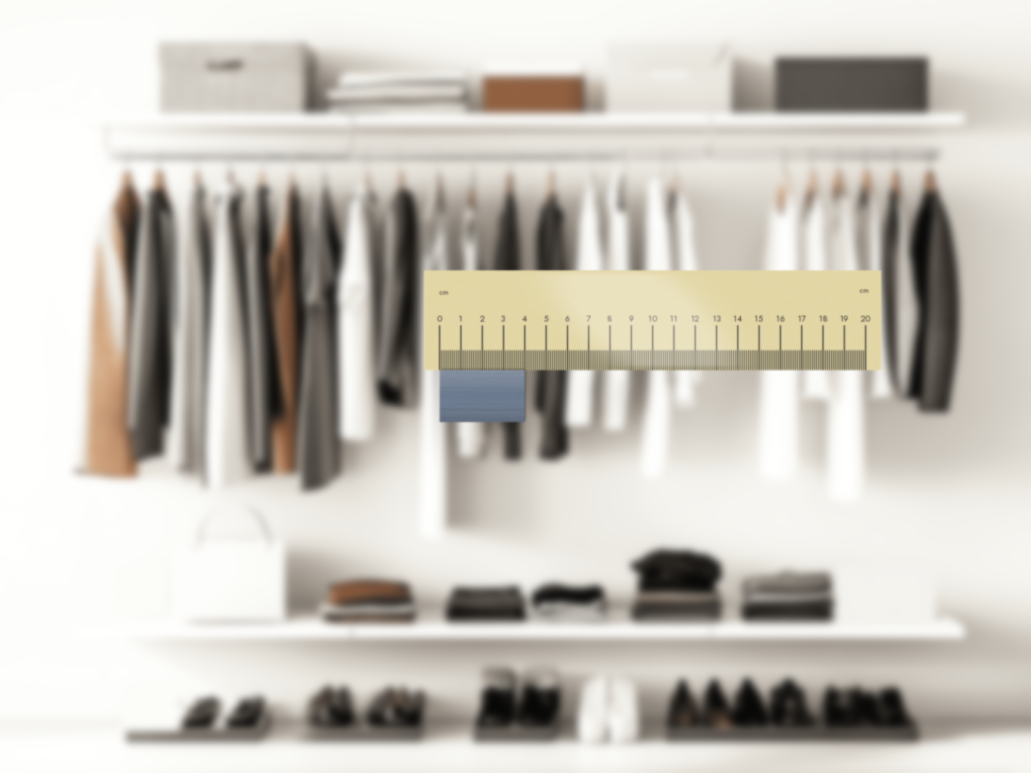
4 cm
